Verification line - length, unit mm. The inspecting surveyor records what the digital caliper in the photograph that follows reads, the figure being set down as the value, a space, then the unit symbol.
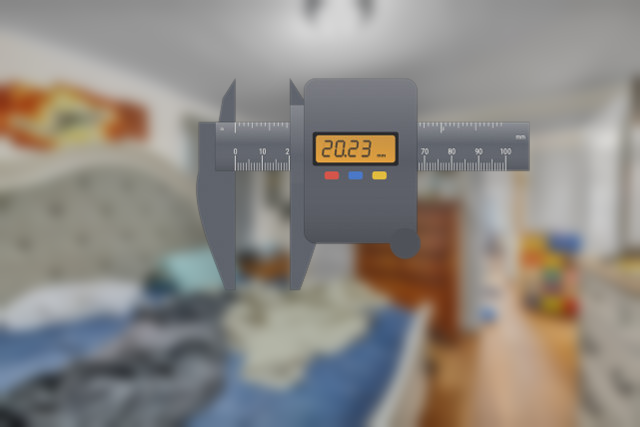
20.23 mm
